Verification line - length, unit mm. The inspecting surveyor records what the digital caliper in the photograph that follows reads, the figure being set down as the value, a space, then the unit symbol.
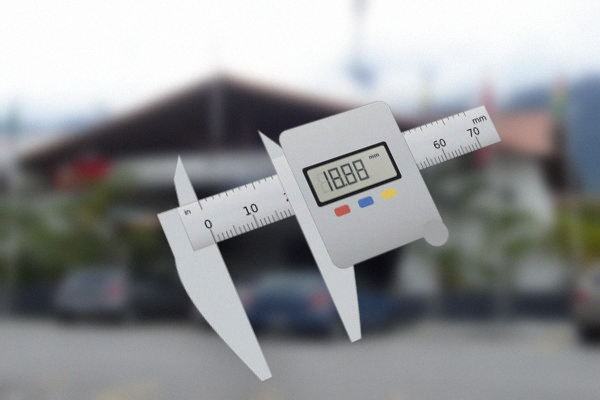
18.88 mm
